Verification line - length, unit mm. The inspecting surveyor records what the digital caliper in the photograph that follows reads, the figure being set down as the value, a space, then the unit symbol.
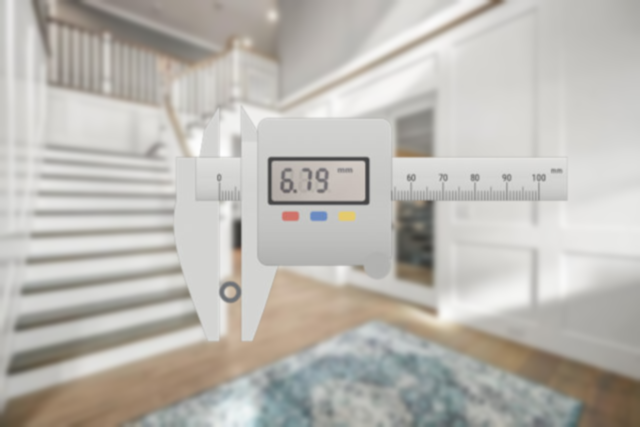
6.79 mm
